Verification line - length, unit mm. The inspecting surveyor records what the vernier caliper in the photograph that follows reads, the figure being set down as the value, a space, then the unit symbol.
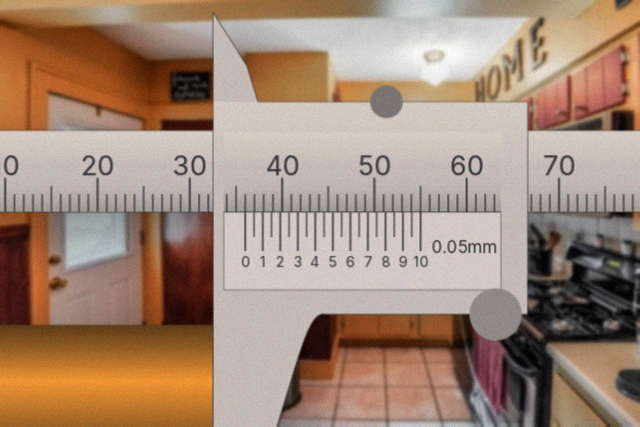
36.0 mm
